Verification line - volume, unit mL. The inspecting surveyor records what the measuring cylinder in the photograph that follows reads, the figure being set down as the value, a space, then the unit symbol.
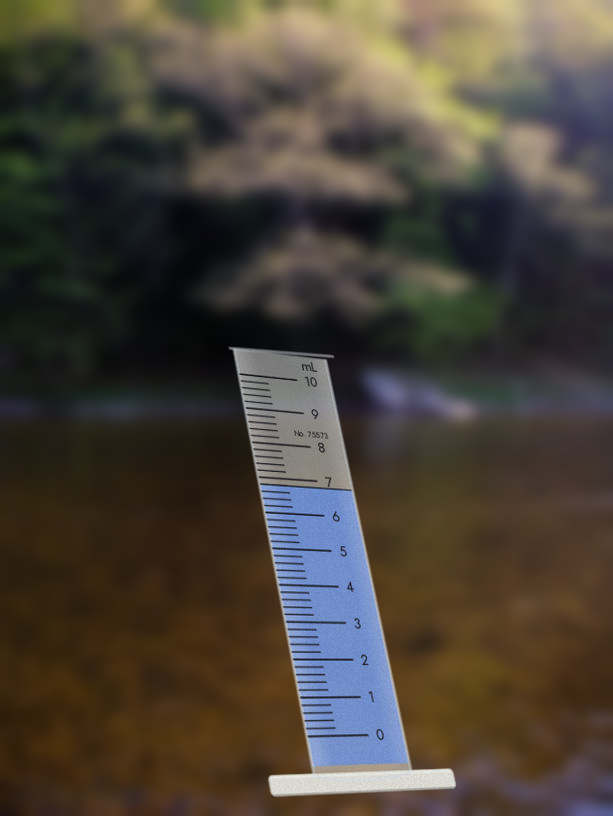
6.8 mL
